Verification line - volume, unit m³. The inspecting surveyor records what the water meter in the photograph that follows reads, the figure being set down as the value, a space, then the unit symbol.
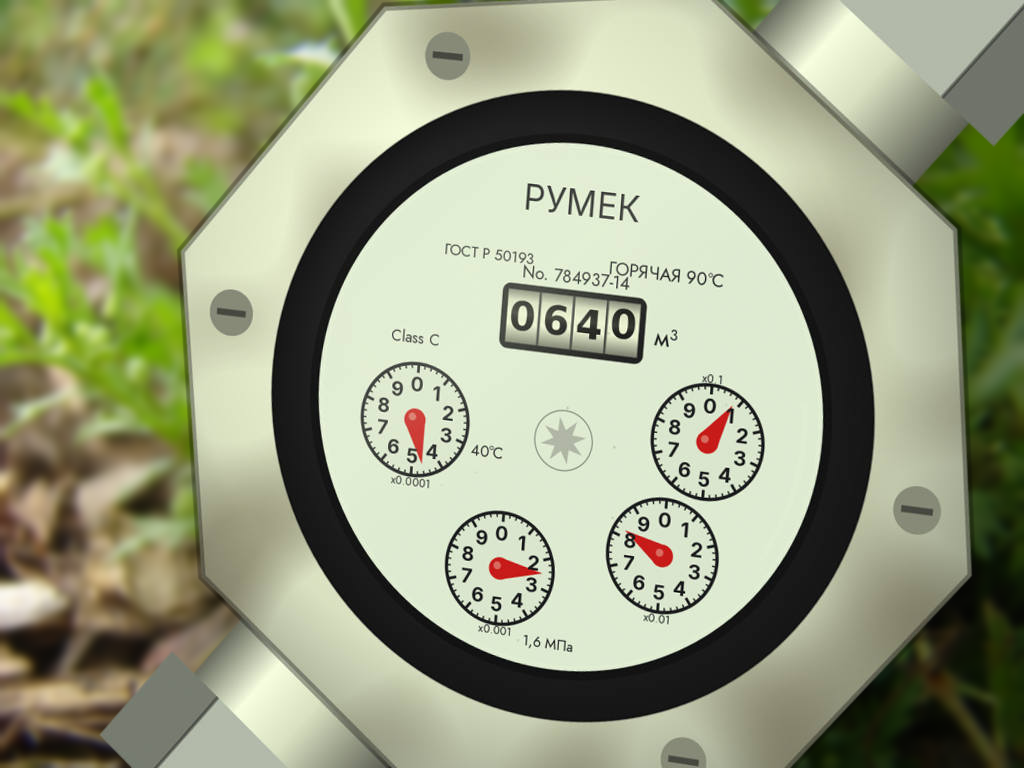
640.0824 m³
